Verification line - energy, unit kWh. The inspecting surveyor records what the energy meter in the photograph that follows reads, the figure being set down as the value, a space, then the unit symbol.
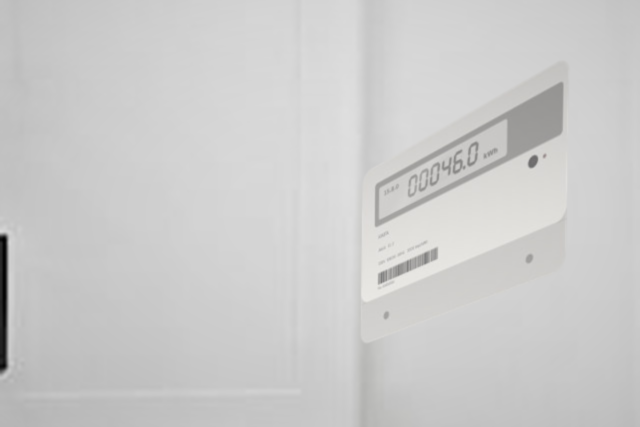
46.0 kWh
